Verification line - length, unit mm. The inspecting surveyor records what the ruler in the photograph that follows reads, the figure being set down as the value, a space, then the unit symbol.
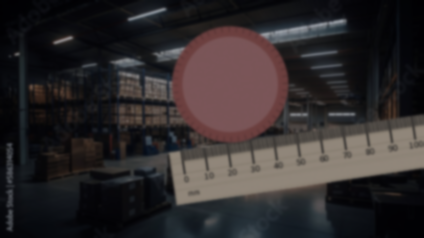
50 mm
